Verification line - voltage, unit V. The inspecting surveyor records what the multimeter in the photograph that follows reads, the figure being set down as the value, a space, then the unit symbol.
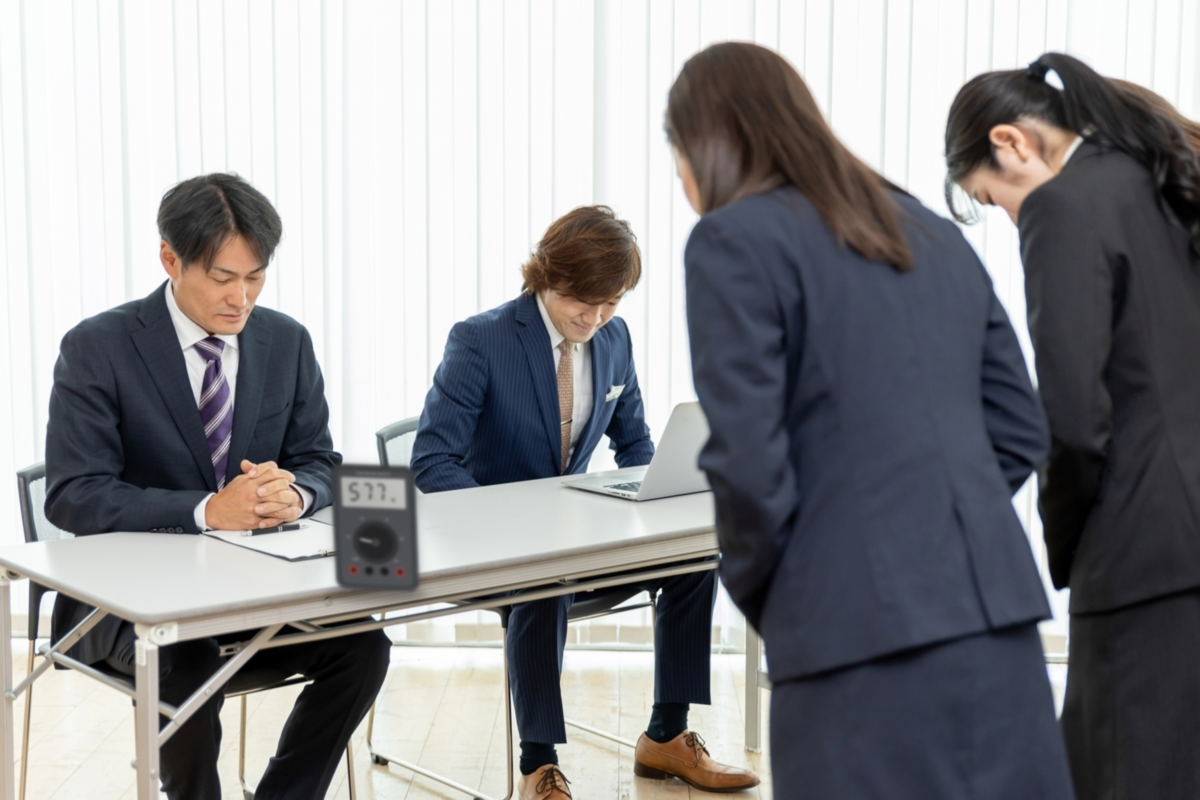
577 V
